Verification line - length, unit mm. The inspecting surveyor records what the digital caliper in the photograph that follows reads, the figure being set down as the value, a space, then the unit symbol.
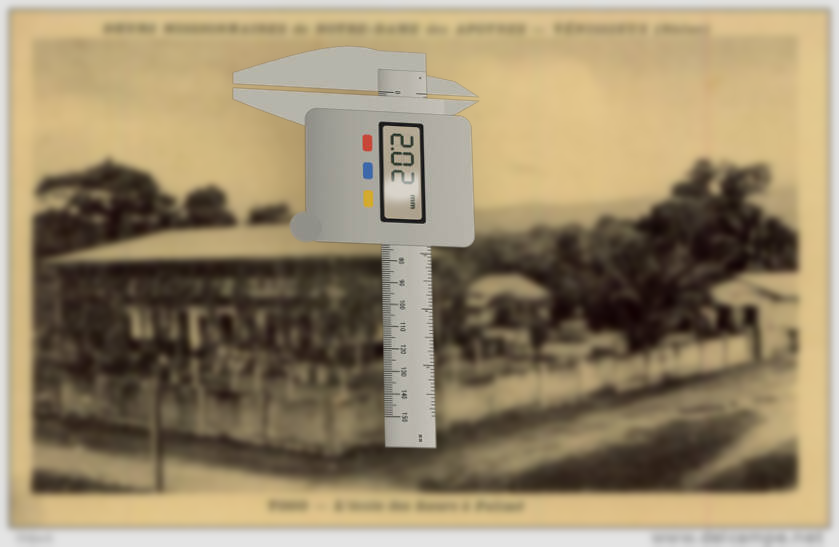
2.02 mm
